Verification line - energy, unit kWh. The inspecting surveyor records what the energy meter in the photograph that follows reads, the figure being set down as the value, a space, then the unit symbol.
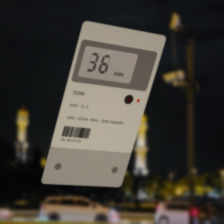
36 kWh
